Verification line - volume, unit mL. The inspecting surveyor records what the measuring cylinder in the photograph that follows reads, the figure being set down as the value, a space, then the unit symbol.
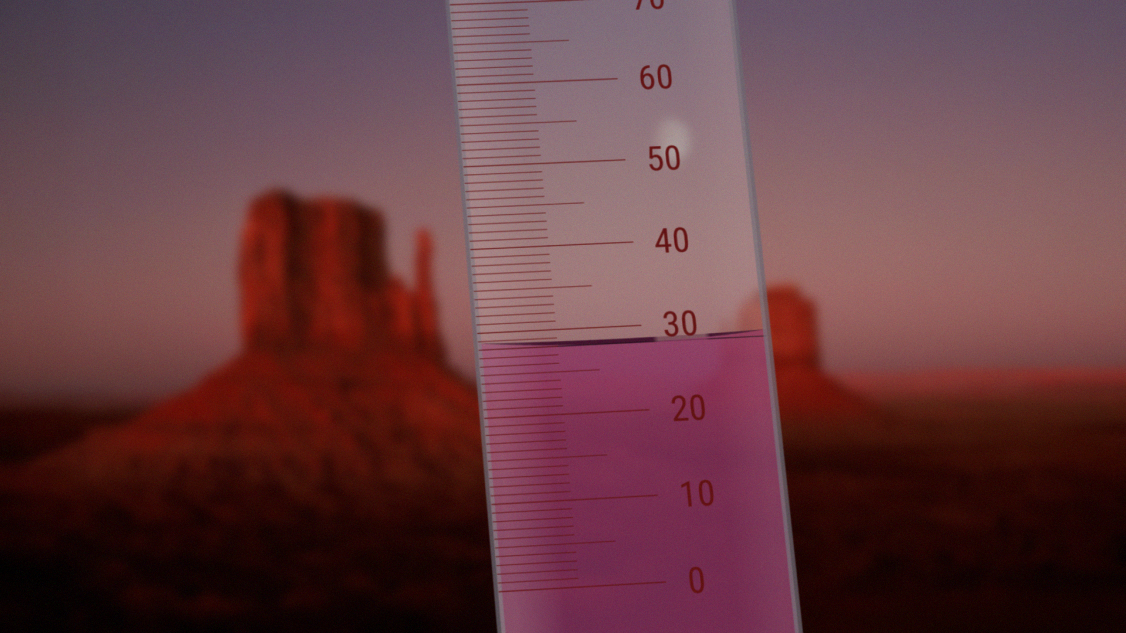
28 mL
